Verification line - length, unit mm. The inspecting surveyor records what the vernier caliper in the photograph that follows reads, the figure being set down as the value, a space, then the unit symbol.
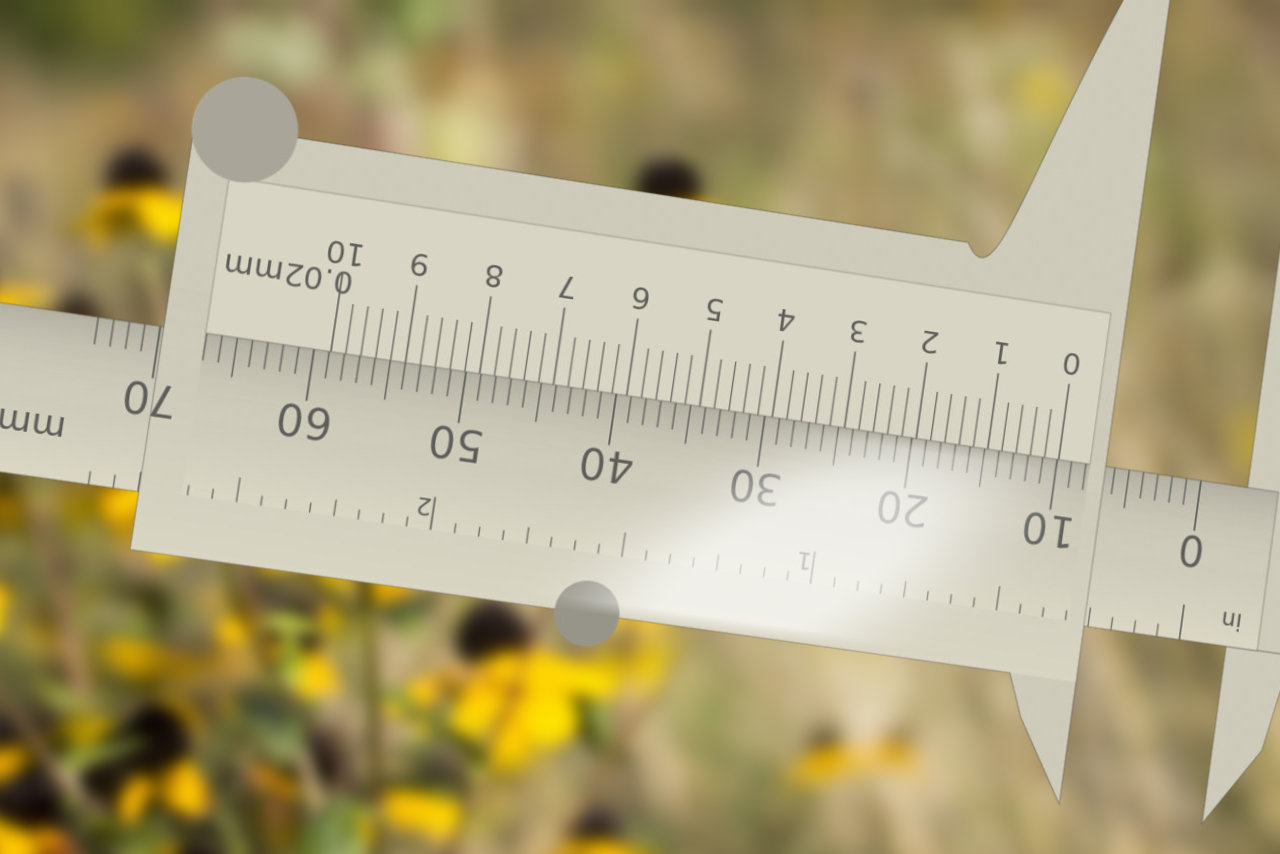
9.9 mm
